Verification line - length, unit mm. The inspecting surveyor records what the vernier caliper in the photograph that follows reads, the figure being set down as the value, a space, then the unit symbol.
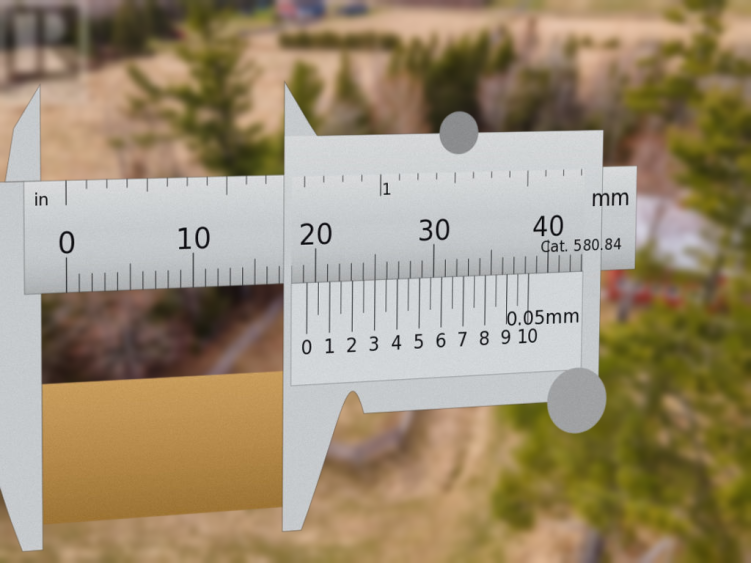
19.3 mm
